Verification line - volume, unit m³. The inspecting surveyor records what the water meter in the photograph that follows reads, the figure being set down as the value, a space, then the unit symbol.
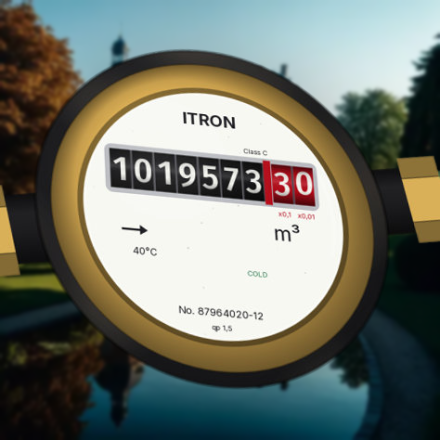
1019573.30 m³
